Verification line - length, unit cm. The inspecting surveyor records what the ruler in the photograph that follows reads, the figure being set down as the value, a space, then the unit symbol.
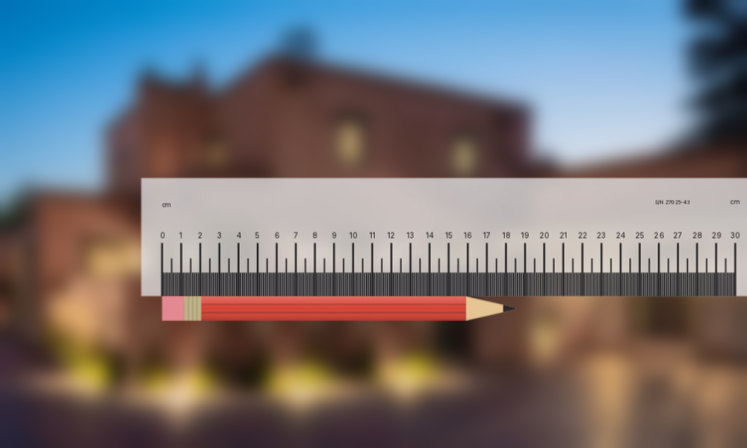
18.5 cm
